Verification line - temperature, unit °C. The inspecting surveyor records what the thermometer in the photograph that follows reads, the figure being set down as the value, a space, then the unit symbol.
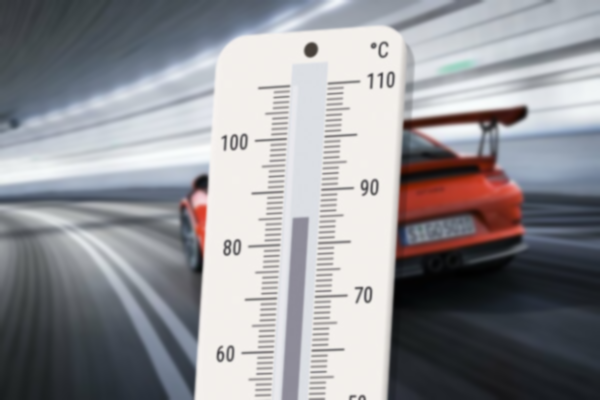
85 °C
